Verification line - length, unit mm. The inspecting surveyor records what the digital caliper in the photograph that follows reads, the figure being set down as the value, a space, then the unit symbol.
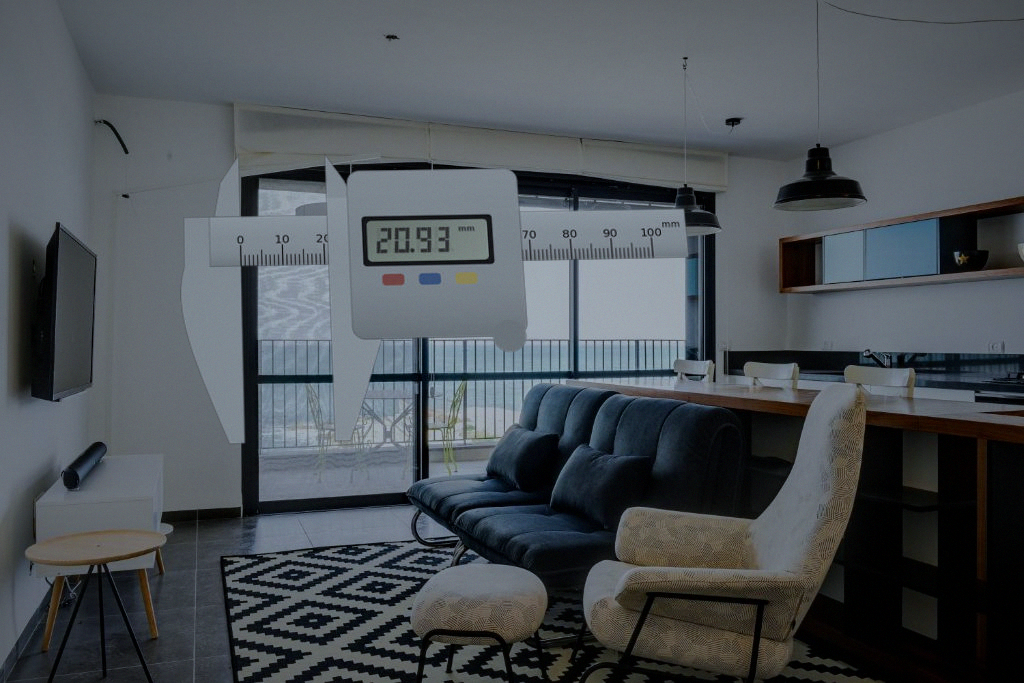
20.93 mm
